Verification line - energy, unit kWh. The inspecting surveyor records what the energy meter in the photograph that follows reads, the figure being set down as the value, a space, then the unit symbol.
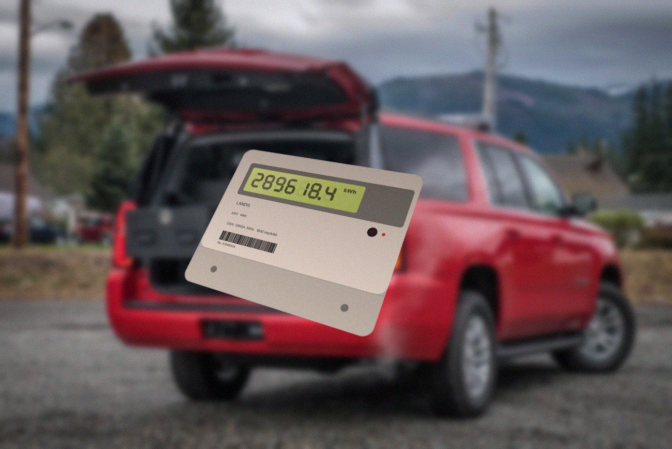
289618.4 kWh
